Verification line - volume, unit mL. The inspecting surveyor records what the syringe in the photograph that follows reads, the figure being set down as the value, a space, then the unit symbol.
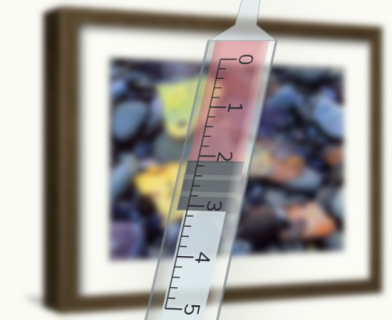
2.1 mL
